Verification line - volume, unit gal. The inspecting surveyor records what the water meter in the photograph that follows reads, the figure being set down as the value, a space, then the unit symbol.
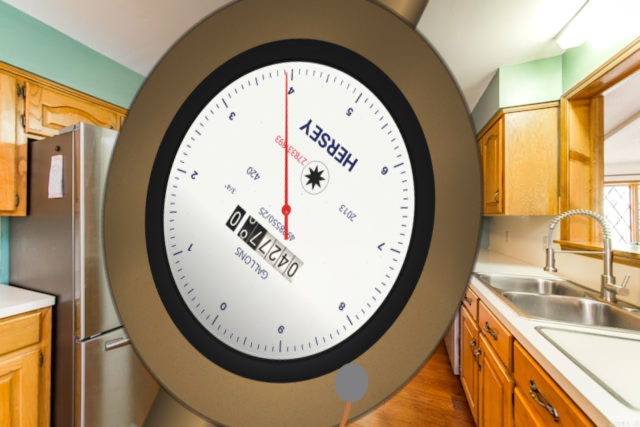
427783.9 gal
